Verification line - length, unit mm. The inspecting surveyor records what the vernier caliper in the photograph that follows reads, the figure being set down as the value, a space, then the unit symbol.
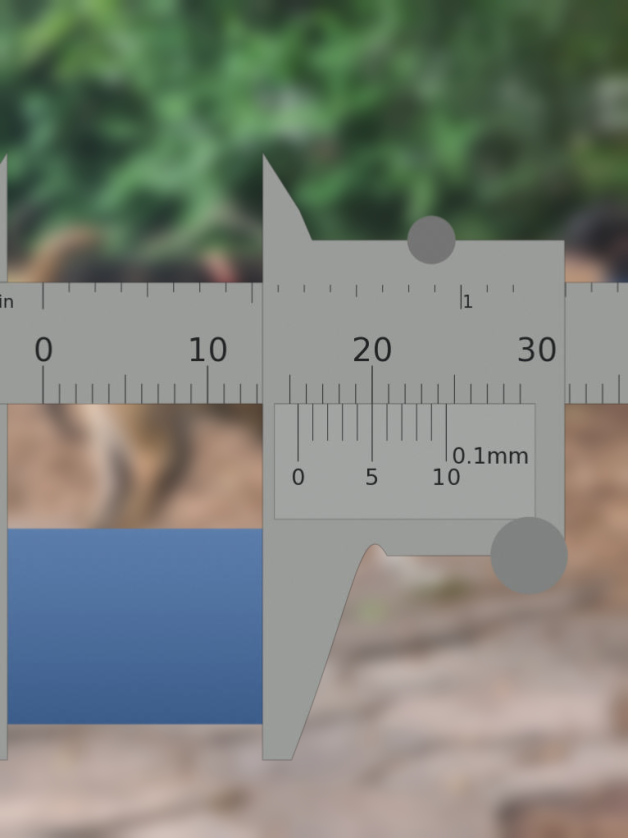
15.5 mm
